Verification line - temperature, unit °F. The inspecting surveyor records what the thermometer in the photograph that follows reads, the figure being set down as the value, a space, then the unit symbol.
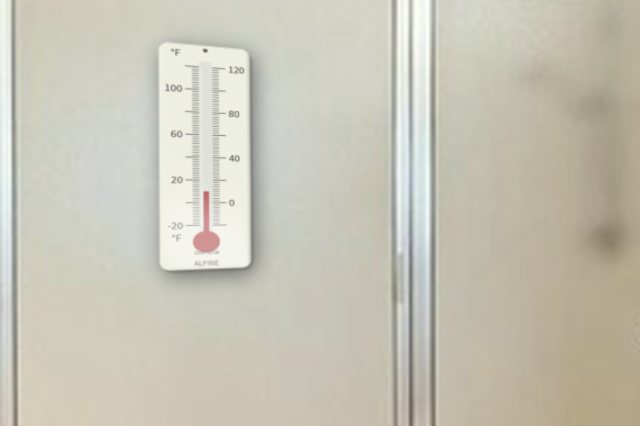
10 °F
